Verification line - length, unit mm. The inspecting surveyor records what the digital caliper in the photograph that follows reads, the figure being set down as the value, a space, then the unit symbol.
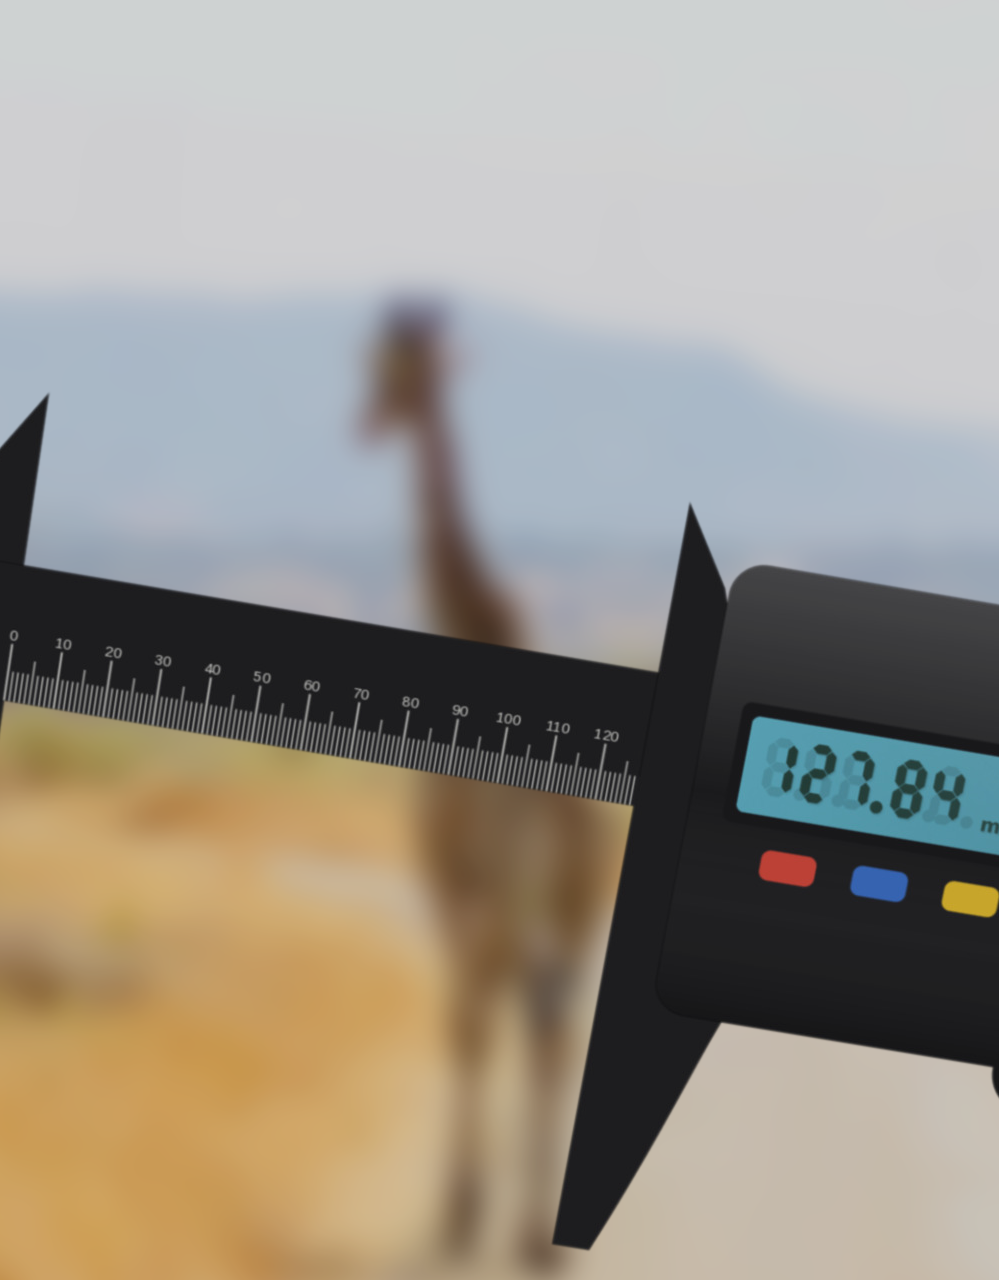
127.84 mm
